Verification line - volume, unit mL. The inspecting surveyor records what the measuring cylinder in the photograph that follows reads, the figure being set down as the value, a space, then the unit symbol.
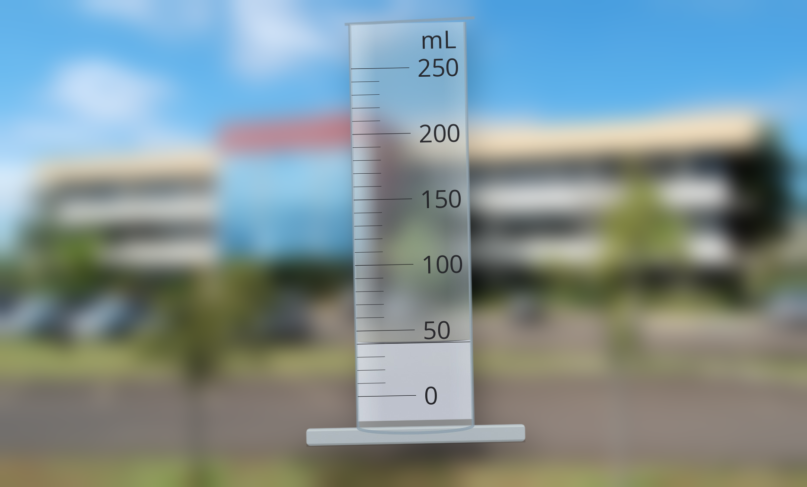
40 mL
